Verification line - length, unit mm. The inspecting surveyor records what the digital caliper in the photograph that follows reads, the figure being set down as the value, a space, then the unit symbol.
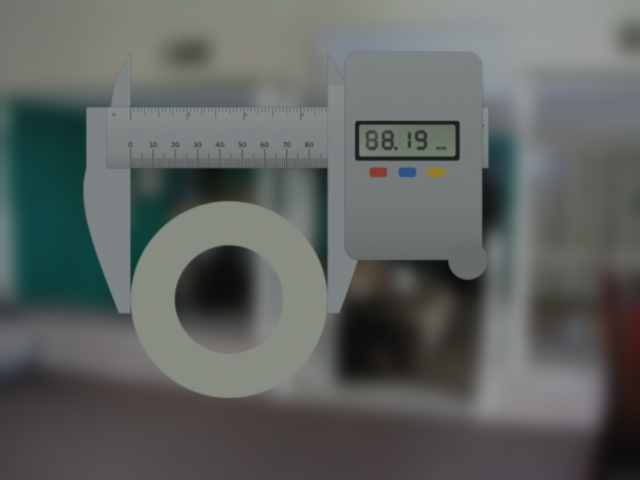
88.19 mm
